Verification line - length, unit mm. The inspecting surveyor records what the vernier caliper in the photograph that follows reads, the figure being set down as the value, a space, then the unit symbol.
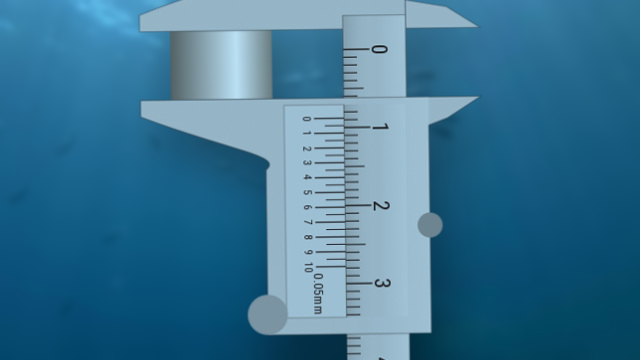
8.8 mm
